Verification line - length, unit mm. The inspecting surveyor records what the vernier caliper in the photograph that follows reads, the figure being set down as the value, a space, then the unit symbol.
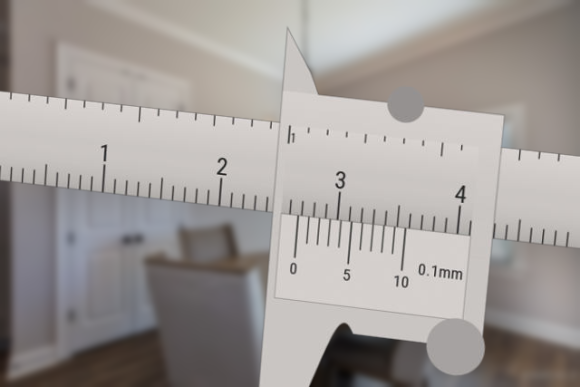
26.7 mm
